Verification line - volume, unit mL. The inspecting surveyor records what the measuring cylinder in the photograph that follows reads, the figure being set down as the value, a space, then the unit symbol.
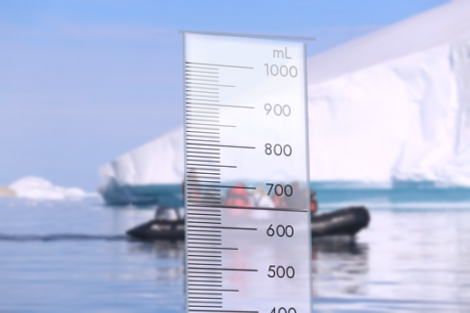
650 mL
